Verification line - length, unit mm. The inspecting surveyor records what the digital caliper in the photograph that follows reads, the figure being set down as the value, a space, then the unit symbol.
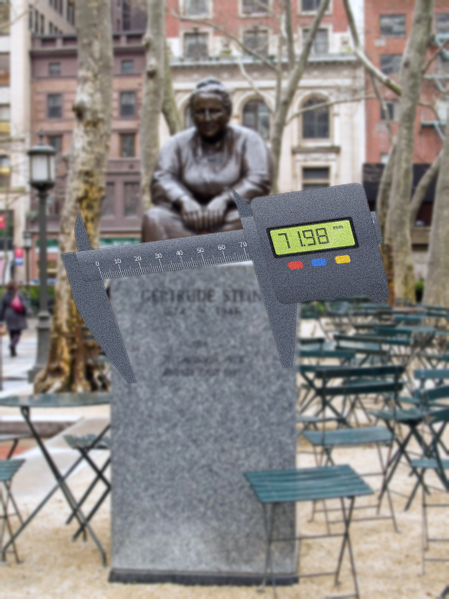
71.98 mm
